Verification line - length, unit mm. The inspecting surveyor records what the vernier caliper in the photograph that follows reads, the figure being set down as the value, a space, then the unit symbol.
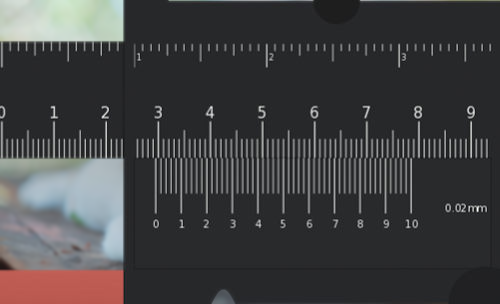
29.5 mm
